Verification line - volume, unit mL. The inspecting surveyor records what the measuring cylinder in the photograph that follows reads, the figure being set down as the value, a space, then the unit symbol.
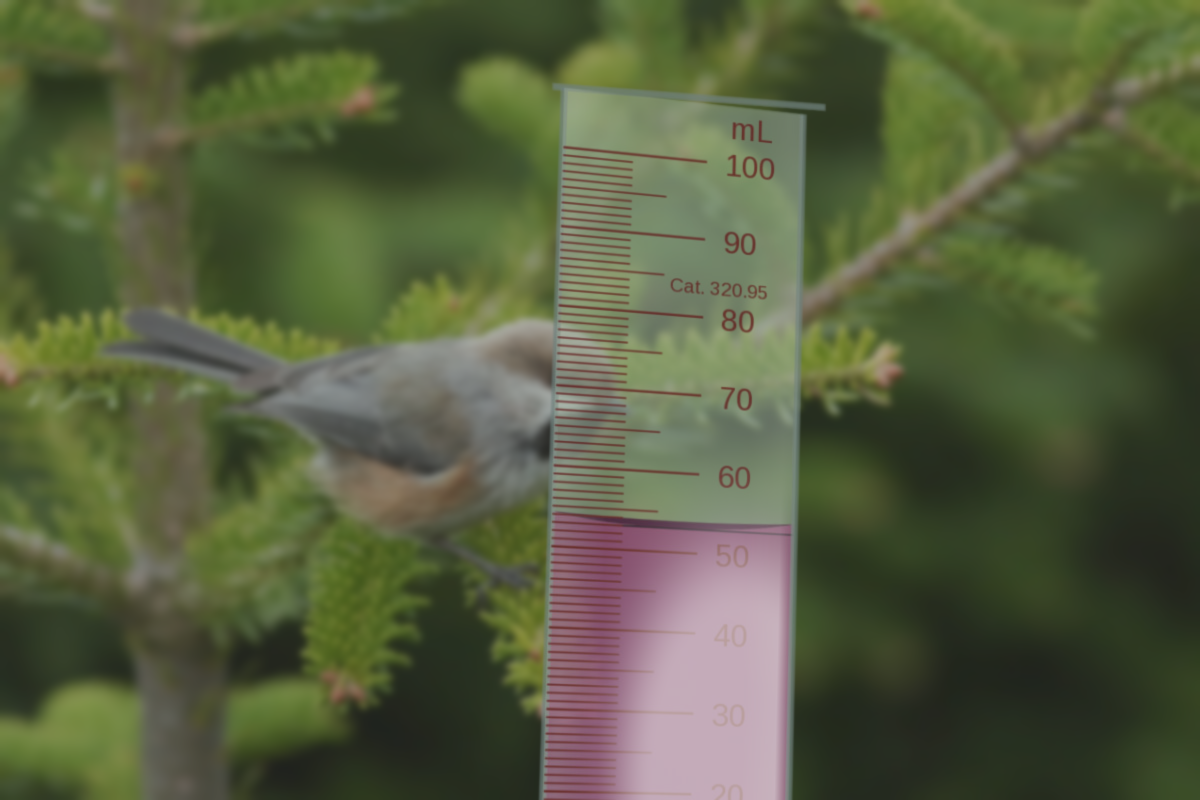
53 mL
